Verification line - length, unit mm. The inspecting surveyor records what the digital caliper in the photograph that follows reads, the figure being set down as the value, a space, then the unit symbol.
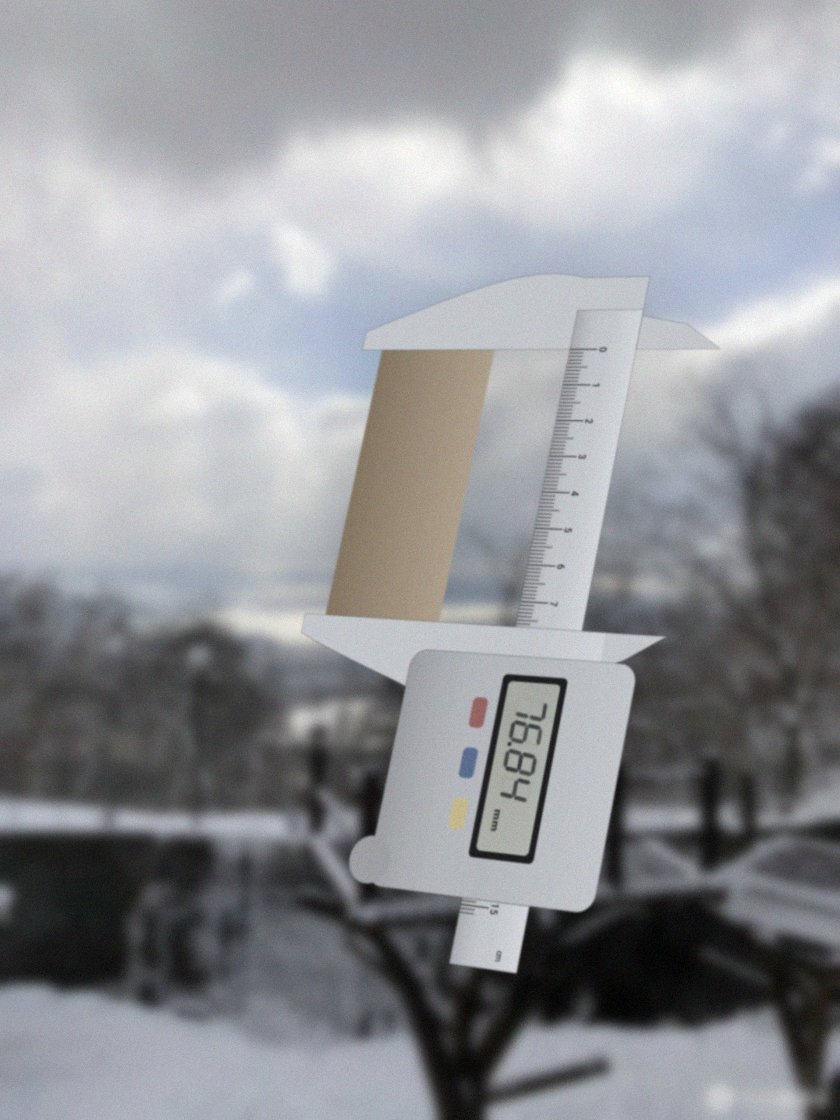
76.84 mm
